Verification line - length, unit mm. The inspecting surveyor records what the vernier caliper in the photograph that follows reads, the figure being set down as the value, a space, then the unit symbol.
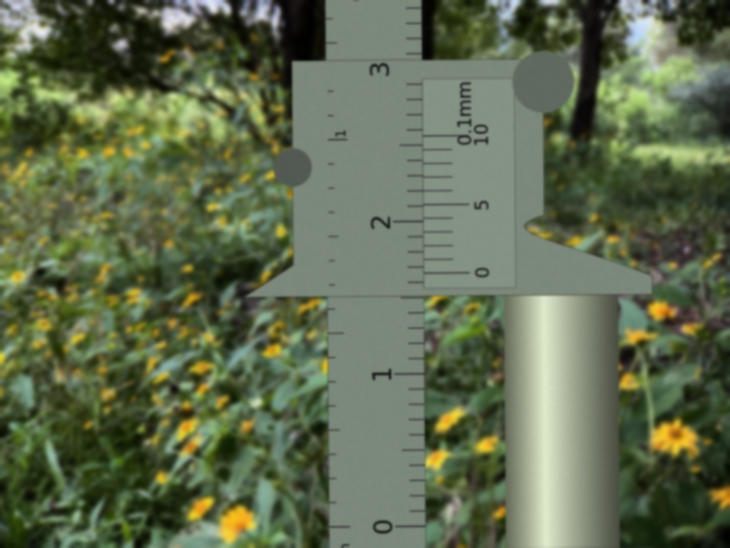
16.6 mm
